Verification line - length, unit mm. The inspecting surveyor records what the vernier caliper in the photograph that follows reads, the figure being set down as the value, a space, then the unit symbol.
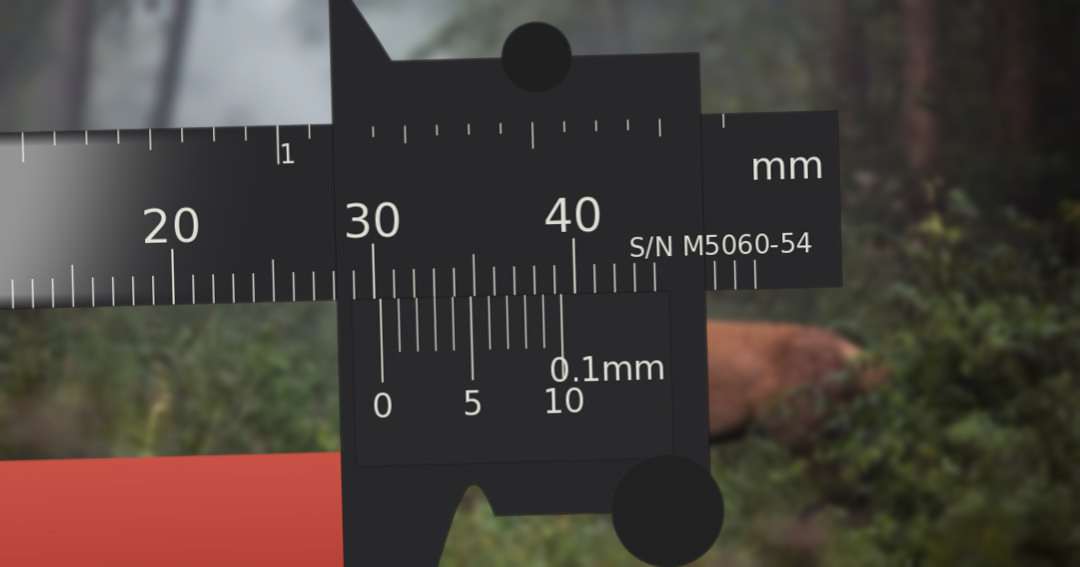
30.3 mm
